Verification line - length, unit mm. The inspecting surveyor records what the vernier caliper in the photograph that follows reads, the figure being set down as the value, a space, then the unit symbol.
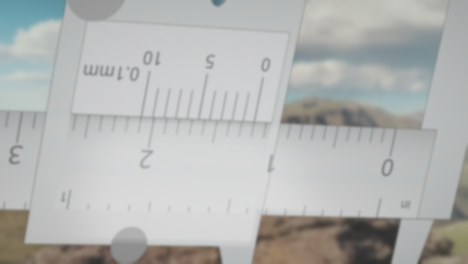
12.0 mm
